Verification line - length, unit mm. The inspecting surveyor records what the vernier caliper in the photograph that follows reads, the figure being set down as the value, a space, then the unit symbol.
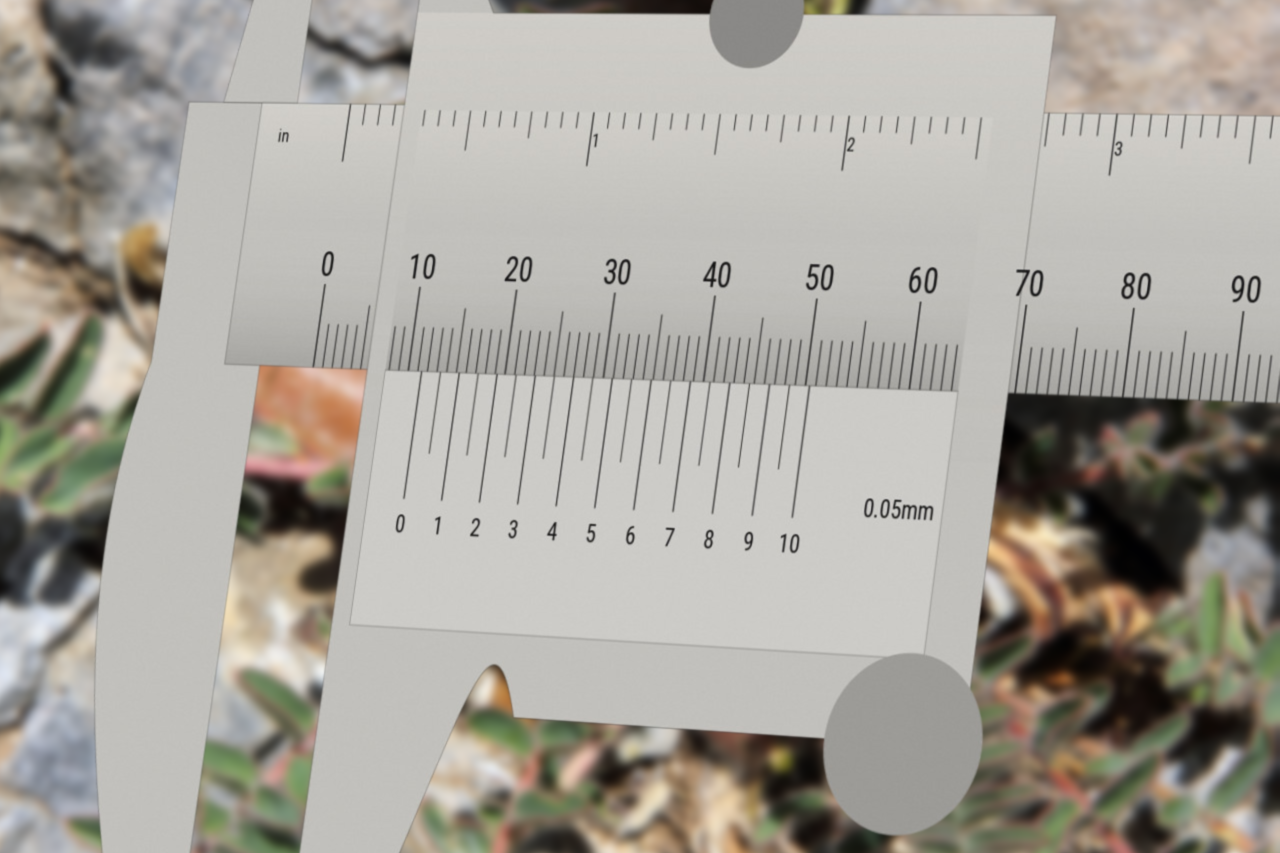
11.4 mm
